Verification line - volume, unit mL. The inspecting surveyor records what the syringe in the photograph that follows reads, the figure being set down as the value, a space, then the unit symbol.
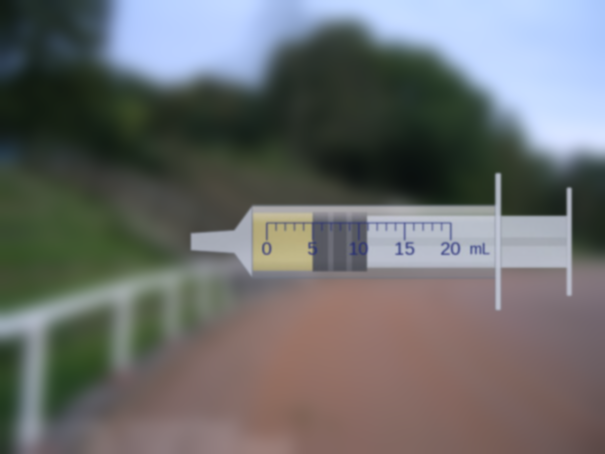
5 mL
